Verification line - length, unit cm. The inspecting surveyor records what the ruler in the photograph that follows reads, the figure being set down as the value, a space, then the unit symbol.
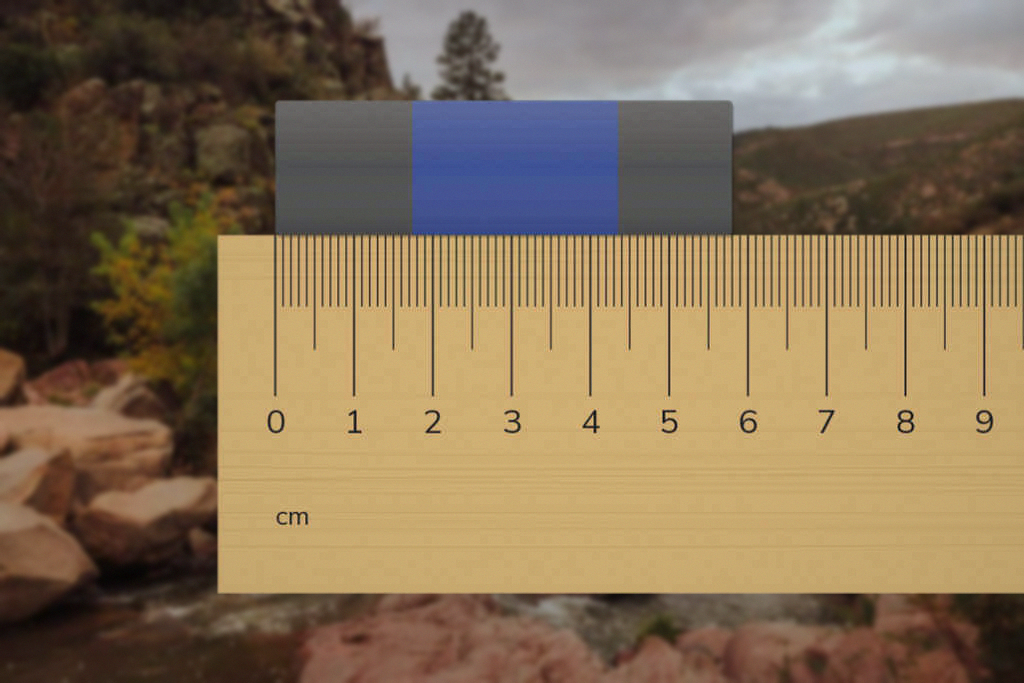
5.8 cm
